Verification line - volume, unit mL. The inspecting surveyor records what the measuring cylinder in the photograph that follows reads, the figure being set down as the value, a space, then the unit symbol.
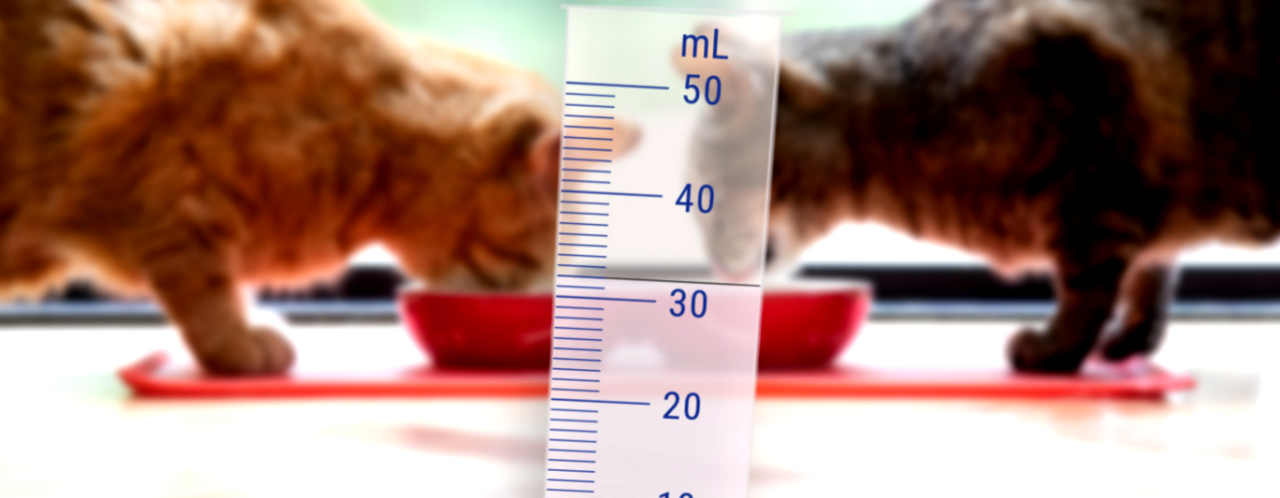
32 mL
